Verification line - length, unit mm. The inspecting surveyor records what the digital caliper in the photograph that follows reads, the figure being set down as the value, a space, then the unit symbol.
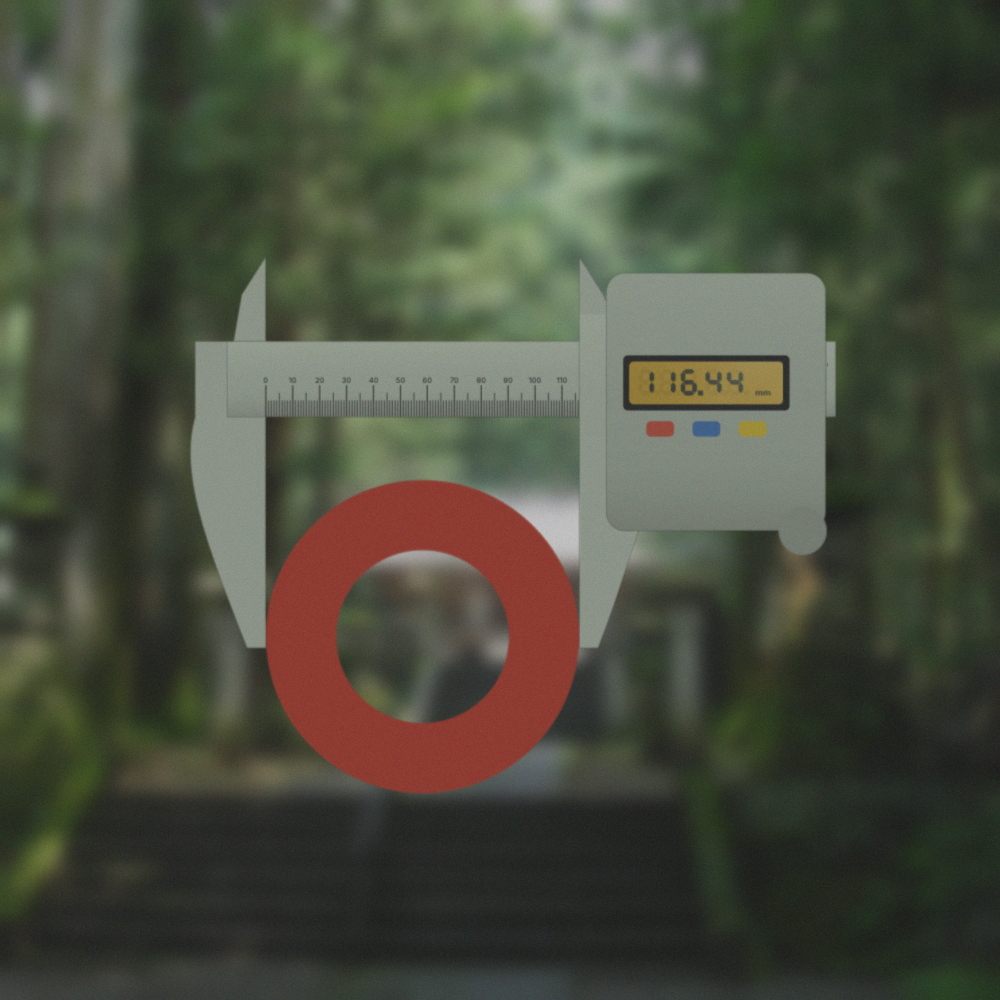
116.44 mm
